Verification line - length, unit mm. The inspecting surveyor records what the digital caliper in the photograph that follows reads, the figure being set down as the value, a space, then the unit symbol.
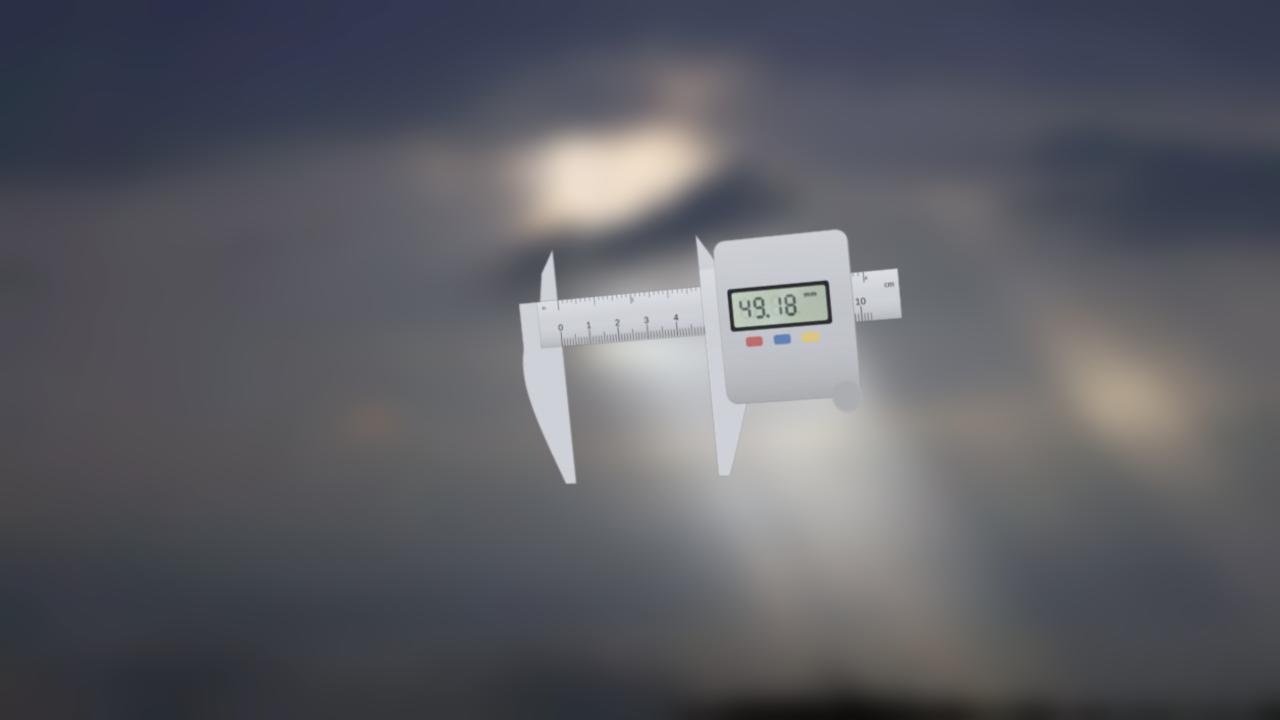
49.18 mm
